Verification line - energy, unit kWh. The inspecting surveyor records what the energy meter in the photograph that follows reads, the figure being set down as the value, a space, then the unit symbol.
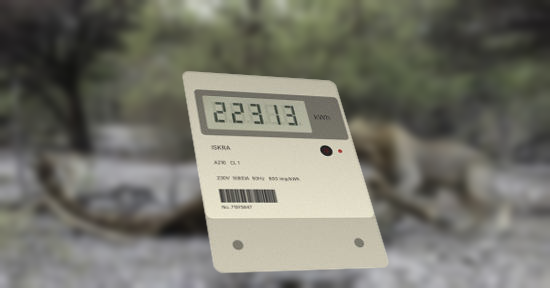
22313 kWh
